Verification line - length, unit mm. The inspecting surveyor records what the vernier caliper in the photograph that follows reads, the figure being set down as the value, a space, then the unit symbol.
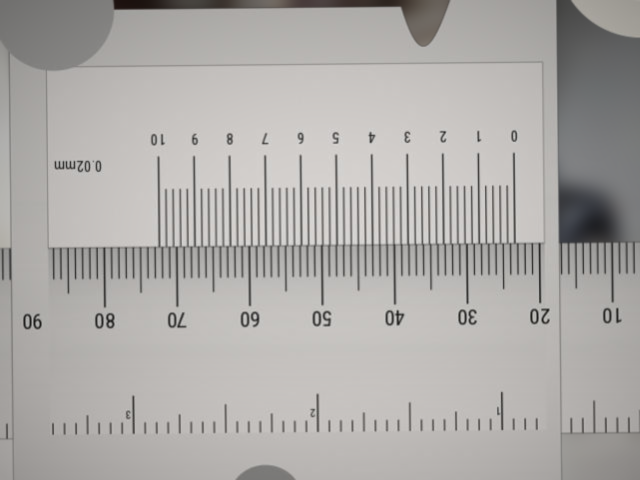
23.4 mm
